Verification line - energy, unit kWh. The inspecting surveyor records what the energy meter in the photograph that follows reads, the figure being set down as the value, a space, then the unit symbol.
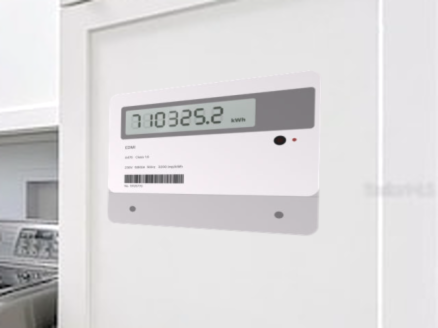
710325.2 kWh
